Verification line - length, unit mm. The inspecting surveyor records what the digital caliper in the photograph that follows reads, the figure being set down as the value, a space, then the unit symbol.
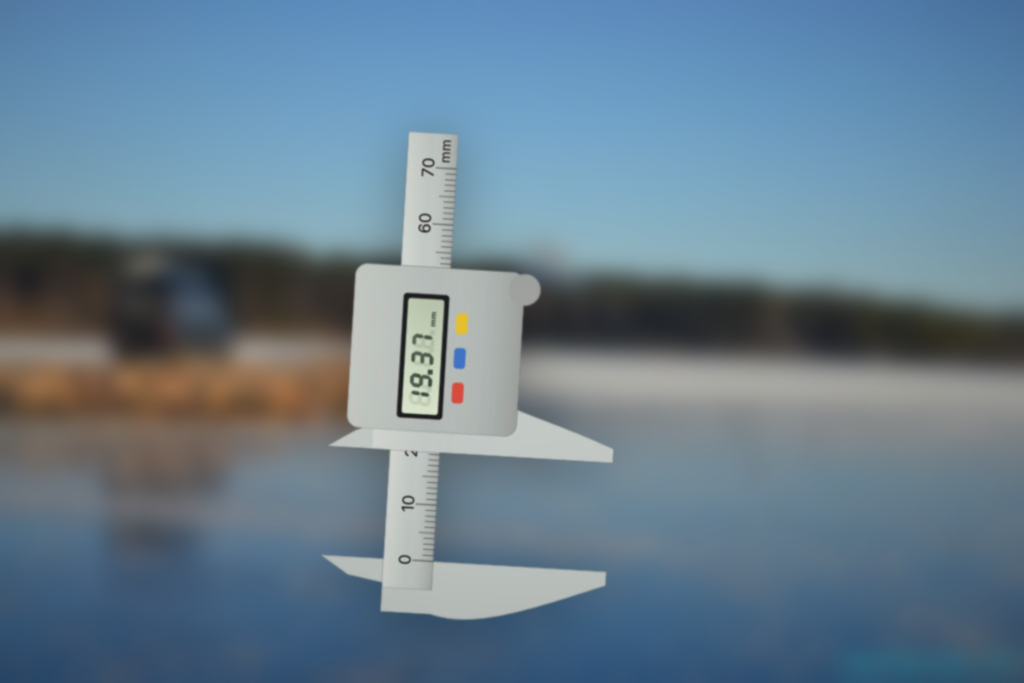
19.37 mm
